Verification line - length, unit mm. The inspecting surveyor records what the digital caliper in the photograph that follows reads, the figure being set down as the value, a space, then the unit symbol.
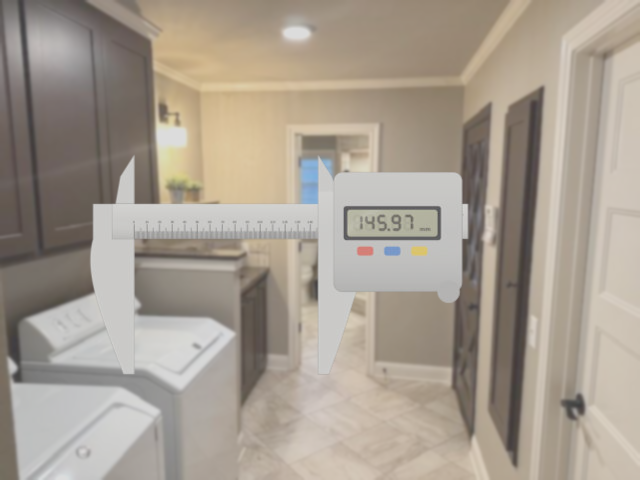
145.97 mm
